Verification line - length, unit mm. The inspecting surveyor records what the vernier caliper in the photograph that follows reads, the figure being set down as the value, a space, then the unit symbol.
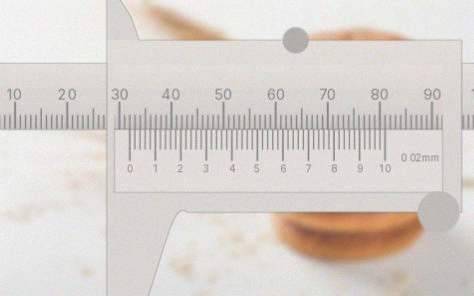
32.0 mm
